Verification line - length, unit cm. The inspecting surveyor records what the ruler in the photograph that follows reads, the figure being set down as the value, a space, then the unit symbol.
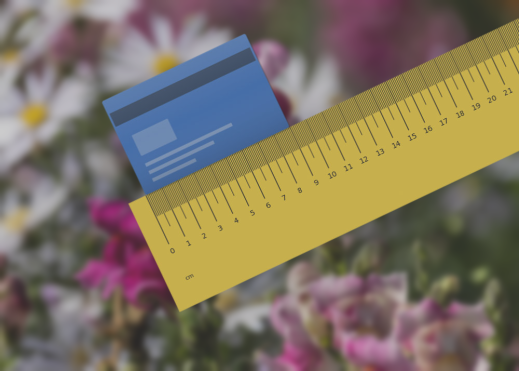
9 cm
